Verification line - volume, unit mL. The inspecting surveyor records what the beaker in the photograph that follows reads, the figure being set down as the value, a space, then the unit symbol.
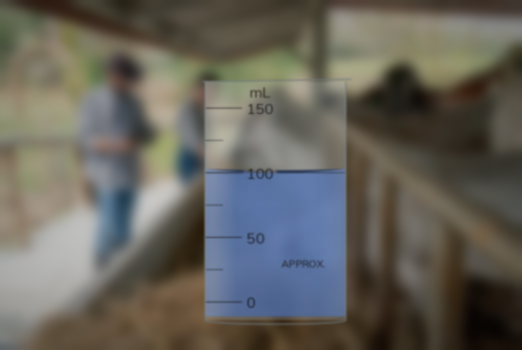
100 mL
